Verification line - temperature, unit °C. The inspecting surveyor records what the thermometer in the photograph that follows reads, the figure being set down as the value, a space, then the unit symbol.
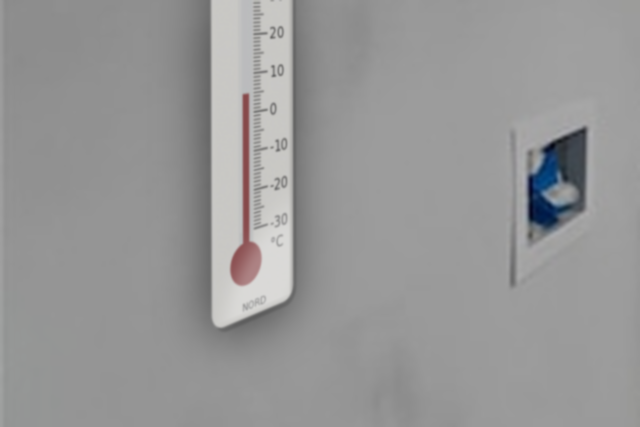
5 °C
